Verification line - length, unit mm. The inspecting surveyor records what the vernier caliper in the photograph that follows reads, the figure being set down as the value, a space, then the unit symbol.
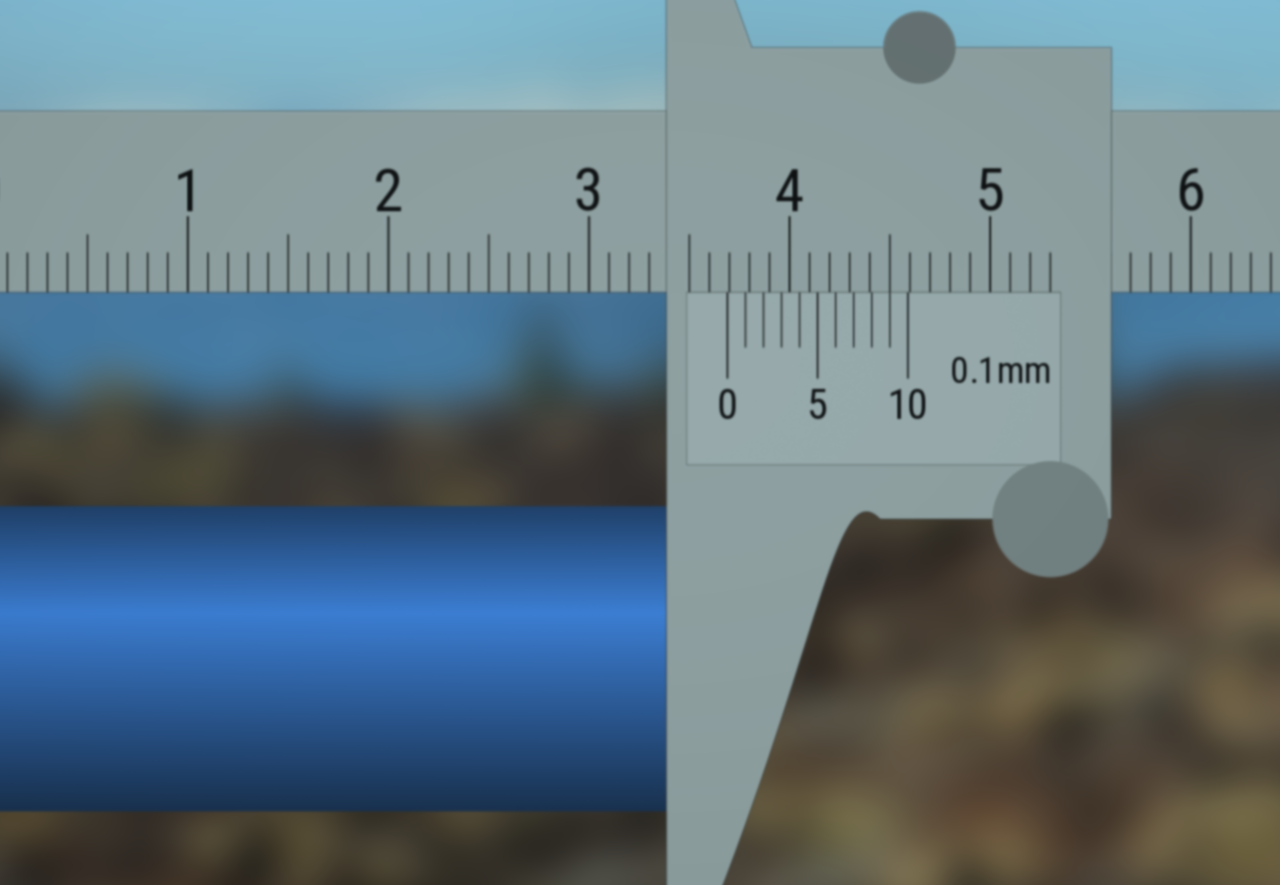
36.9 mm
